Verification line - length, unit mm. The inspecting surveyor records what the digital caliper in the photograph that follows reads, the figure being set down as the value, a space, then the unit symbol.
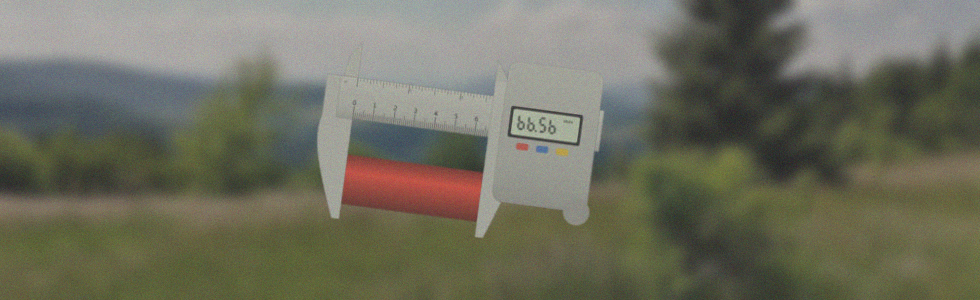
66.56 mm
